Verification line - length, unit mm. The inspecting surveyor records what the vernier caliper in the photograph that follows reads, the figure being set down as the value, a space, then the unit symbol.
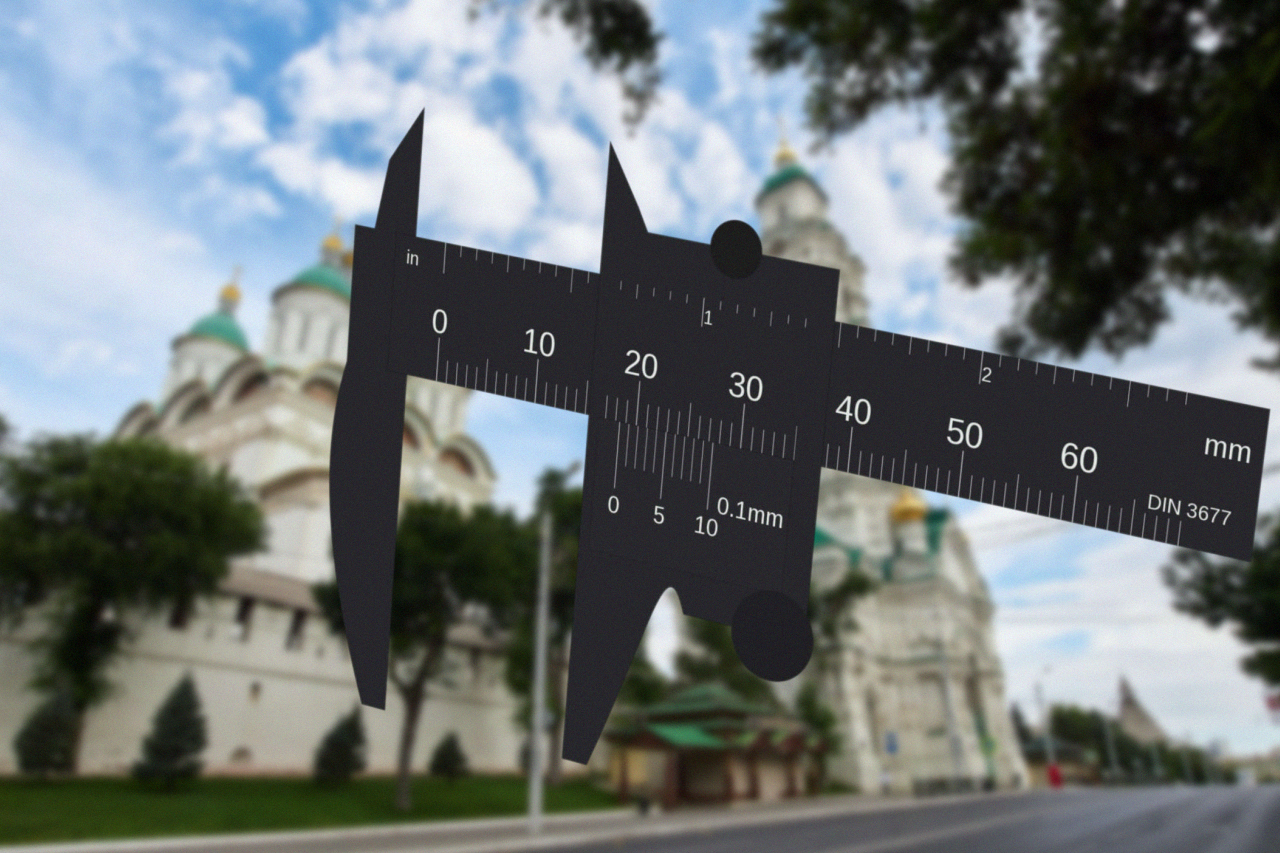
18.4 mm
